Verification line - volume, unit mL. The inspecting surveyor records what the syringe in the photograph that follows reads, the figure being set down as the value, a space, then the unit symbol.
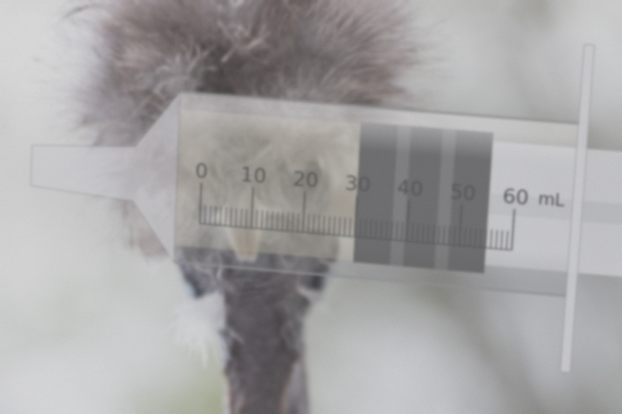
30 mL
